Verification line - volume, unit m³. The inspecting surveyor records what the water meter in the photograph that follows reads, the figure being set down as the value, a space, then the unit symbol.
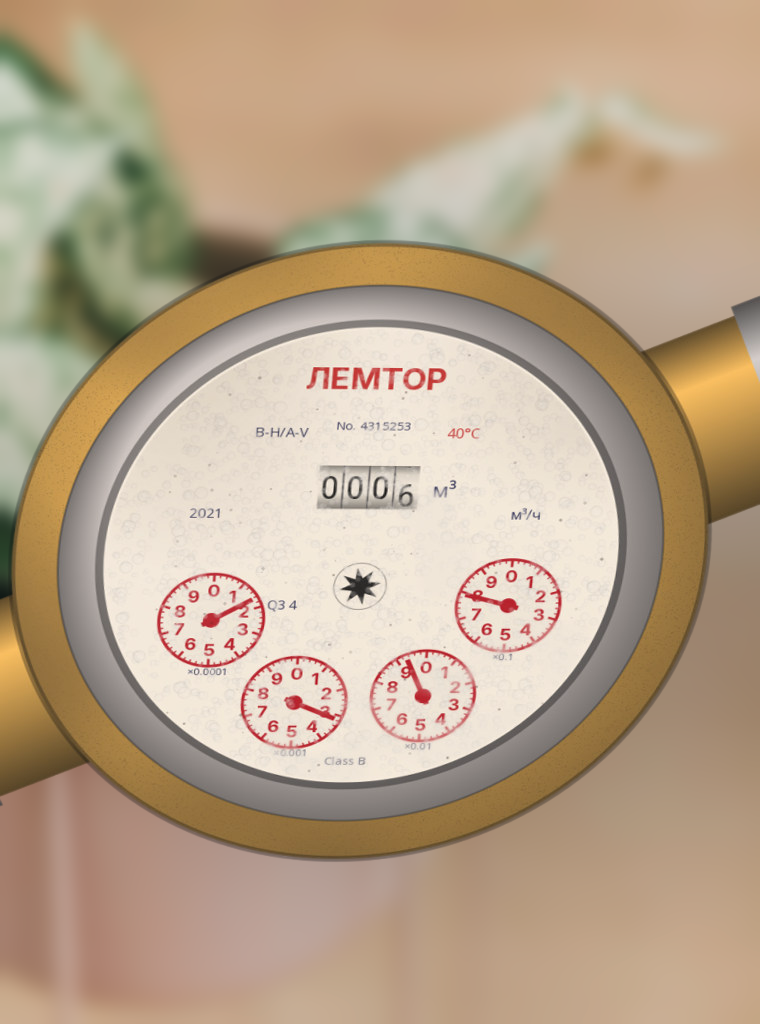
5.7931 m³
